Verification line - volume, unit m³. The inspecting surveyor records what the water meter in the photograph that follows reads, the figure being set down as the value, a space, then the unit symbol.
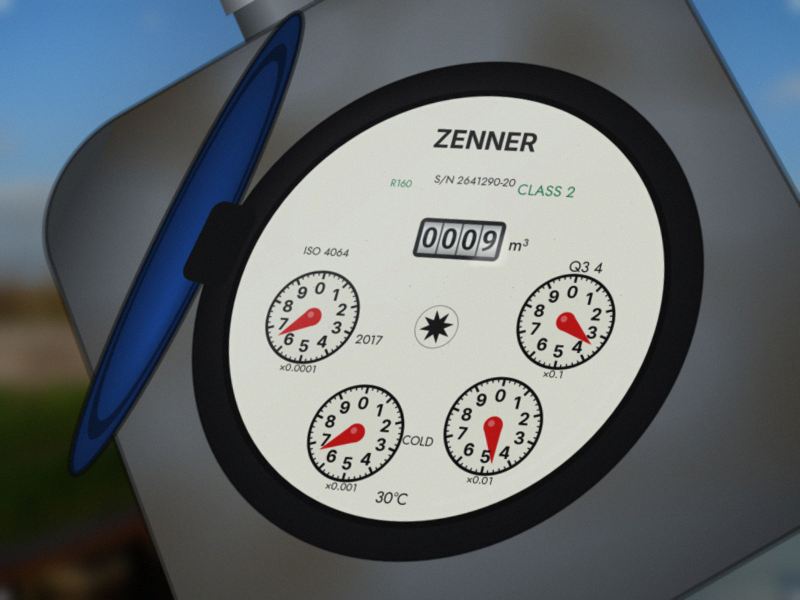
9.3466 m³
